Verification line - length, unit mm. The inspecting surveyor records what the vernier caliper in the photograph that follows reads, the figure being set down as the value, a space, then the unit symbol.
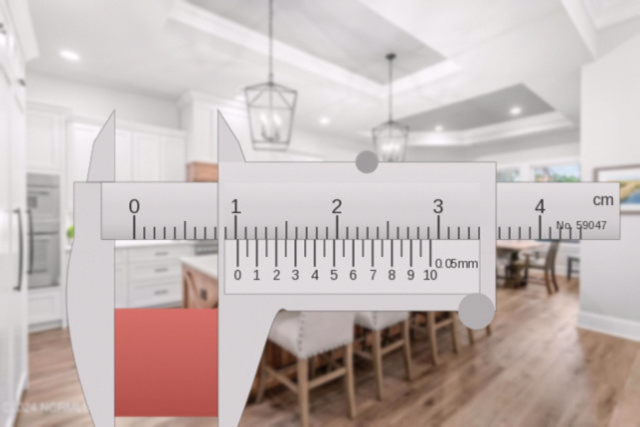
10.2 mm
